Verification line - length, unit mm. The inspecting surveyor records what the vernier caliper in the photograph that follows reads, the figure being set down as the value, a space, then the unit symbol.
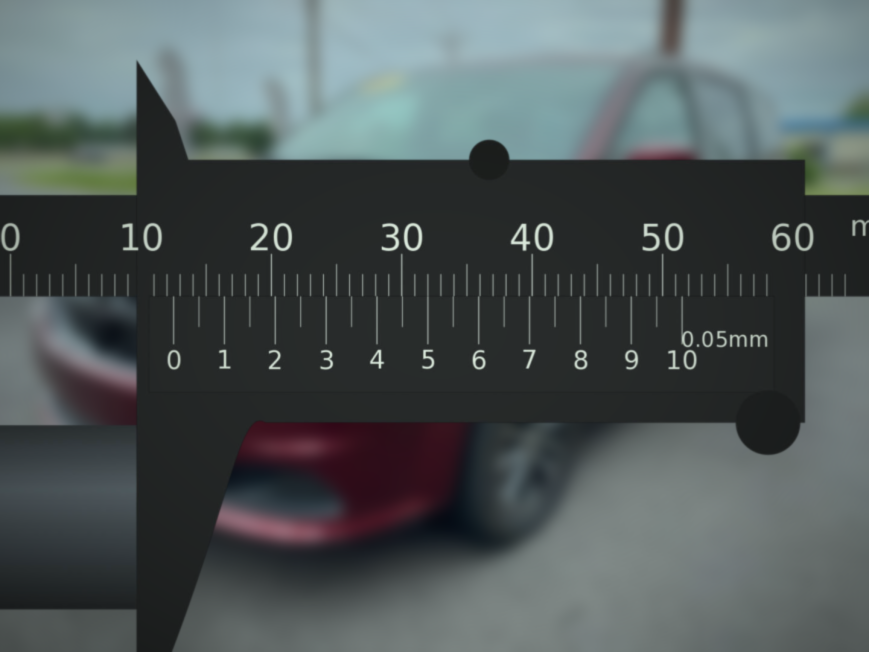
12.5 mm
